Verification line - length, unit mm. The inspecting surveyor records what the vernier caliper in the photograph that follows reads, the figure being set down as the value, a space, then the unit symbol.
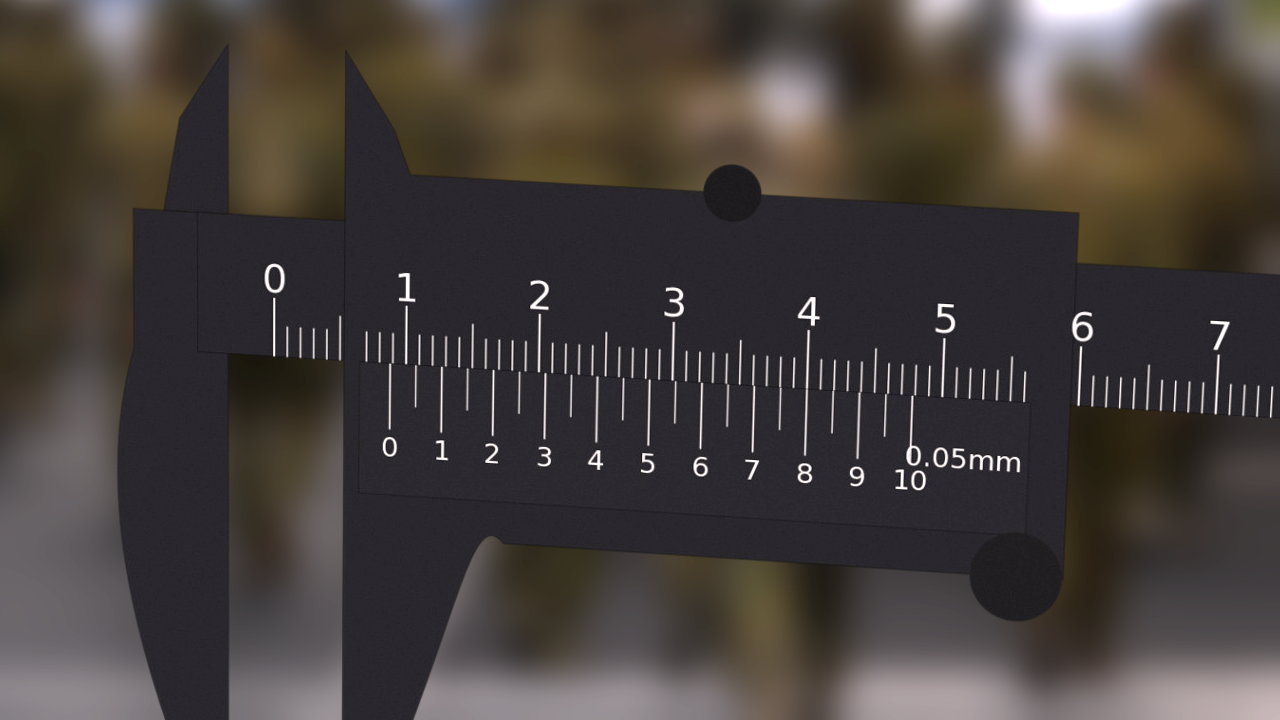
8.8 mm
